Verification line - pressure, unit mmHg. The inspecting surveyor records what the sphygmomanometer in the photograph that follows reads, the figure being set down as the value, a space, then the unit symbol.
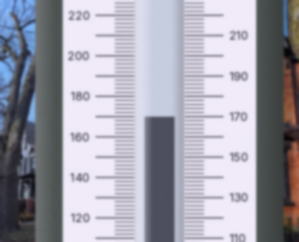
170 mmHg
